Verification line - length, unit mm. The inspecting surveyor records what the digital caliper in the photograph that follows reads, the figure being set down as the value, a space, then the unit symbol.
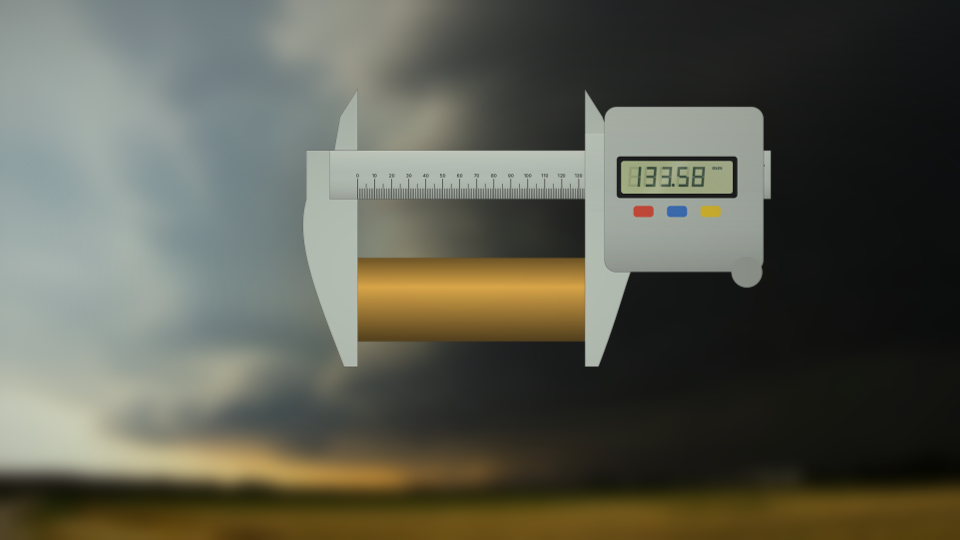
133.58 mm
